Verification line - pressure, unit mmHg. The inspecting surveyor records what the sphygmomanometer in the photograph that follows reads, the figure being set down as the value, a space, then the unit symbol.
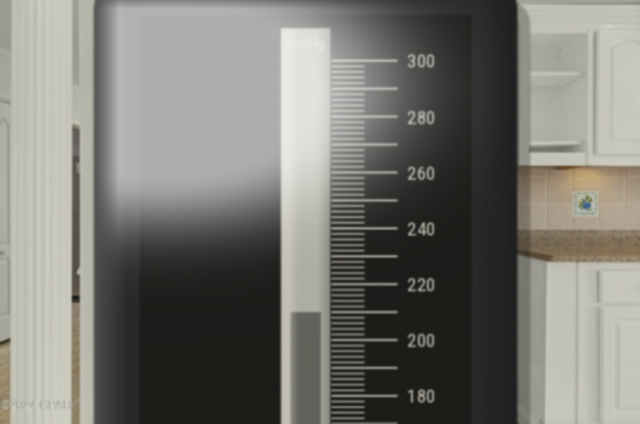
210 mmHg
